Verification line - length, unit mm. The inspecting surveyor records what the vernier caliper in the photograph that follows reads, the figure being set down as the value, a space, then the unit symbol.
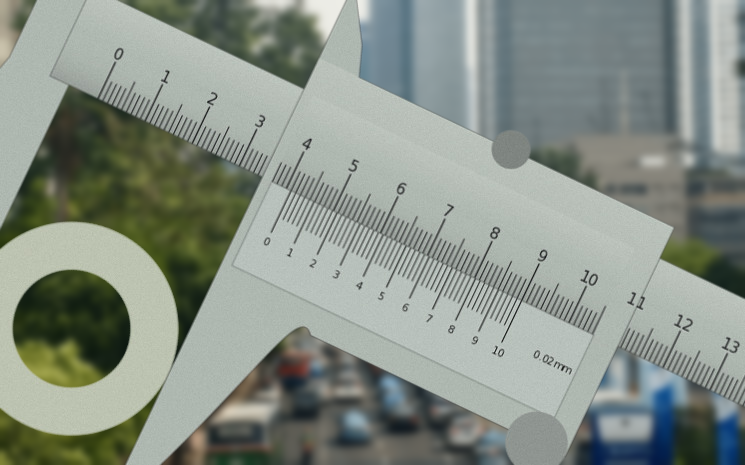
41.0 mm
